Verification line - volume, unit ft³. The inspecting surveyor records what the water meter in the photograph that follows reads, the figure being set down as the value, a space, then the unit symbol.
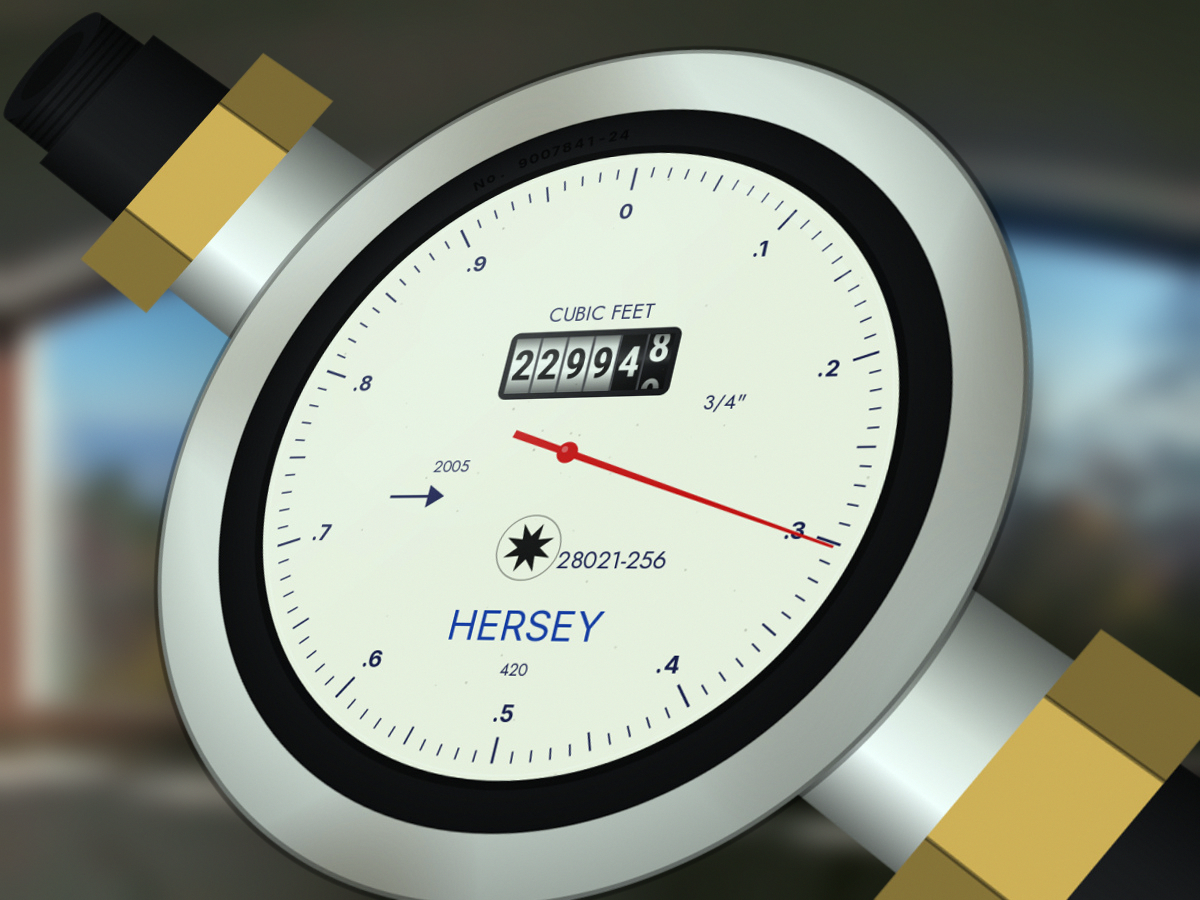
229948.30 ft³
